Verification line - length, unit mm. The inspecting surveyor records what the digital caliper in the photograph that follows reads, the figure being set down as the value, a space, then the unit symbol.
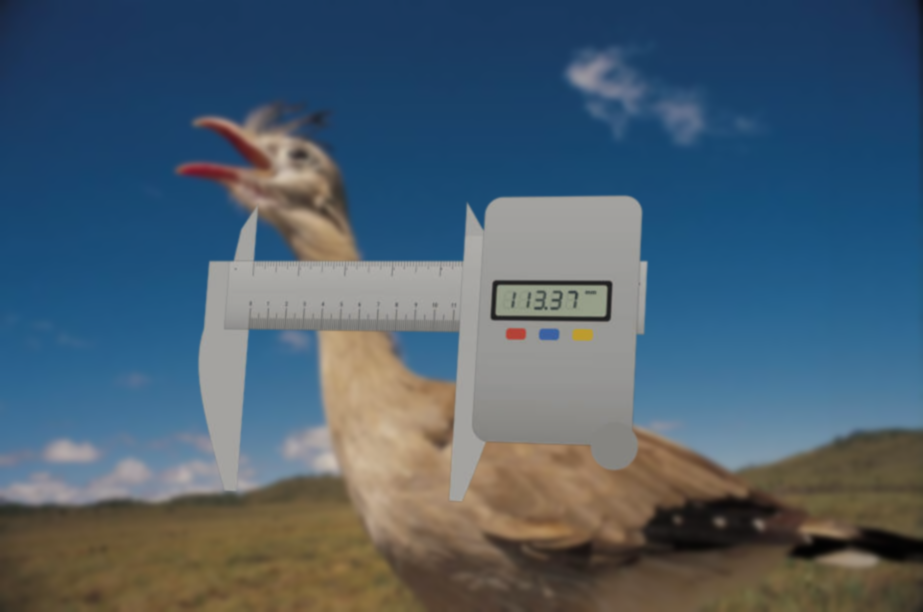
113.37 mm
